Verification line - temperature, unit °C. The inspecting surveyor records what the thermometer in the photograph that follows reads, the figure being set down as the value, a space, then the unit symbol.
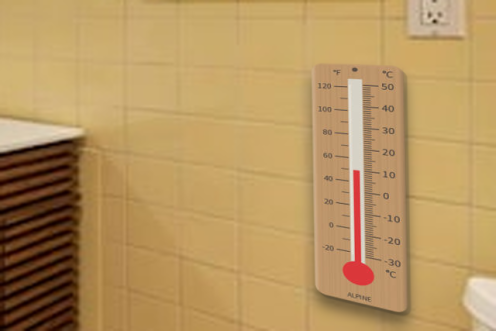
10 °C
